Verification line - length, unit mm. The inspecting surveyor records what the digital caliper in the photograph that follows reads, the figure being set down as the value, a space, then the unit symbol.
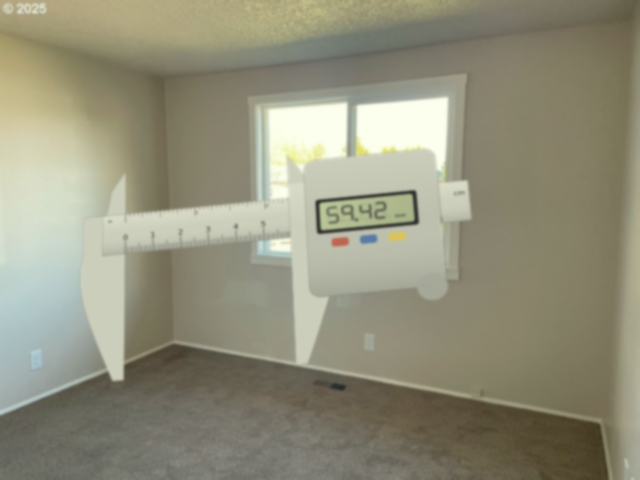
59.42 mm
